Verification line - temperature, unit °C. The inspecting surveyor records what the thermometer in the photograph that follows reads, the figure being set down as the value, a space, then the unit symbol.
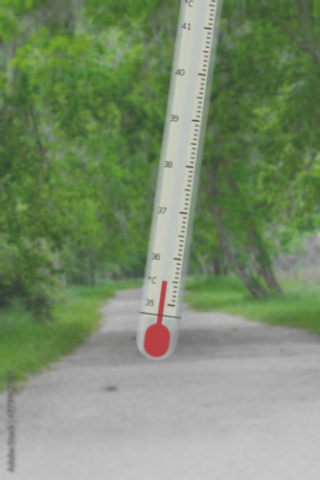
35.5 °C
